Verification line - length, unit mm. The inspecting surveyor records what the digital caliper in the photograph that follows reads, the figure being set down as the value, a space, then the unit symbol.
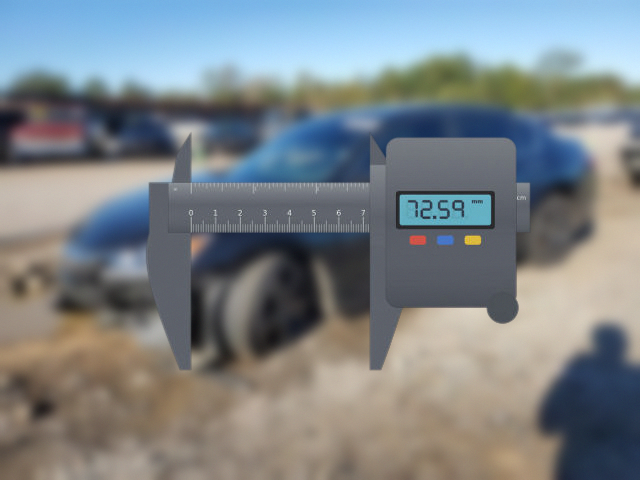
72.59 mm
